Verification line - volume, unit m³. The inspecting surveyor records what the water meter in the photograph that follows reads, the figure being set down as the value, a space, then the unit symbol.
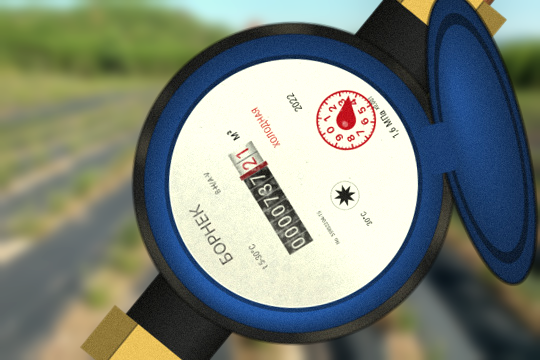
737.213 m³
